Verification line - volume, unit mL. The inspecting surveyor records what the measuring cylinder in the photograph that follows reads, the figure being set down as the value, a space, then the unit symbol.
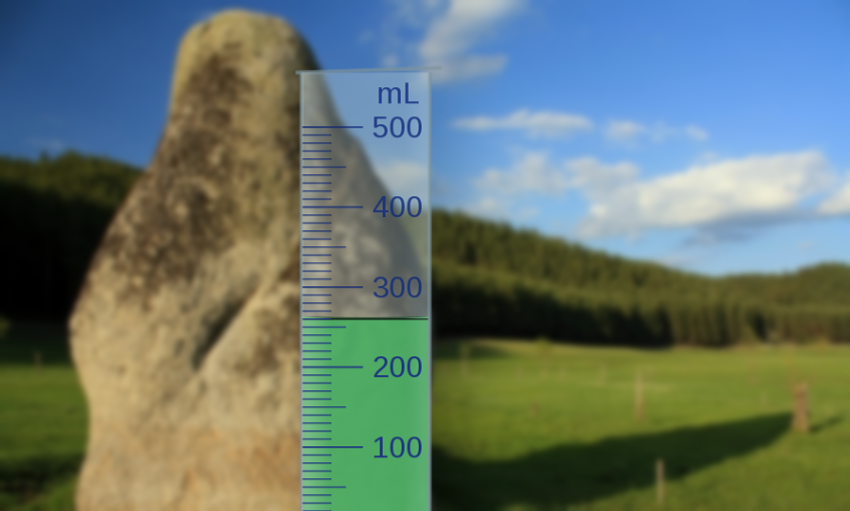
260 mL
